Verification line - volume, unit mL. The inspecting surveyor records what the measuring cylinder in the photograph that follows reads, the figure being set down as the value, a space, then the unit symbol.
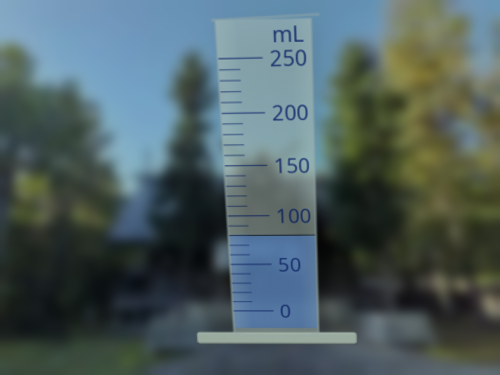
80 mL
